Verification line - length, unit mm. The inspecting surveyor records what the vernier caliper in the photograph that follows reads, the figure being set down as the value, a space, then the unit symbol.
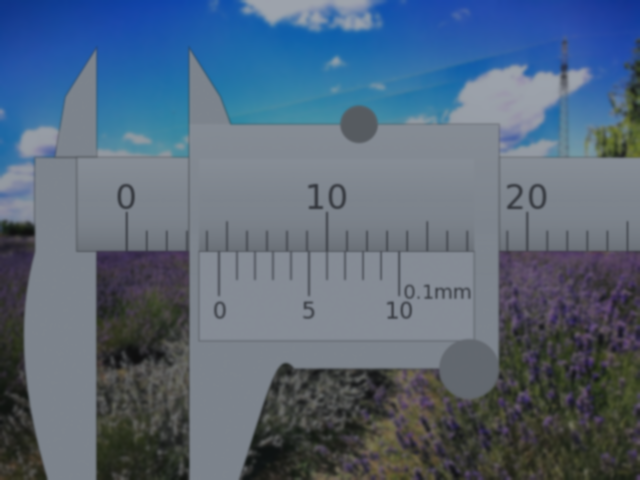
4.6 mm
